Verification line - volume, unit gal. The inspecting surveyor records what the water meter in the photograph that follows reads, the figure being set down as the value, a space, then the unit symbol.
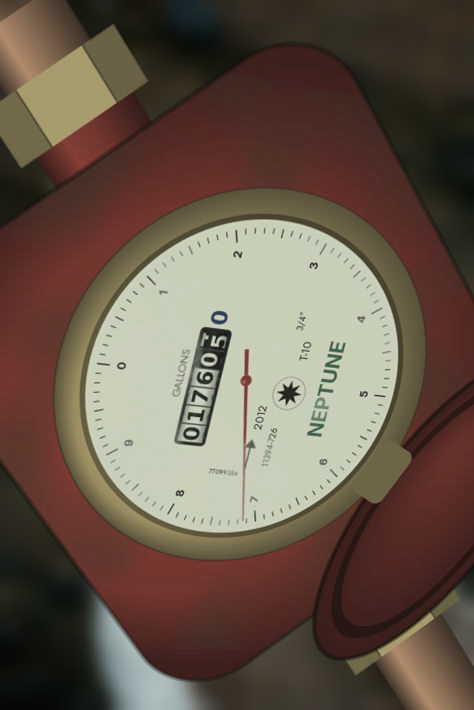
176047.1 gal
